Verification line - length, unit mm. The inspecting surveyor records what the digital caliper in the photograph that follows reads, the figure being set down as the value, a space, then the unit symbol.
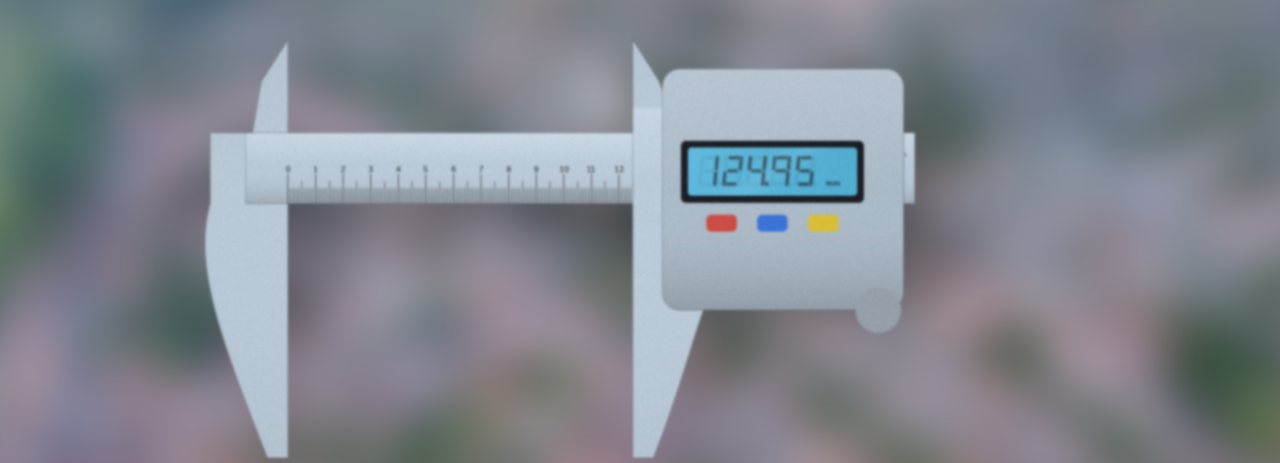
124.95 mm
